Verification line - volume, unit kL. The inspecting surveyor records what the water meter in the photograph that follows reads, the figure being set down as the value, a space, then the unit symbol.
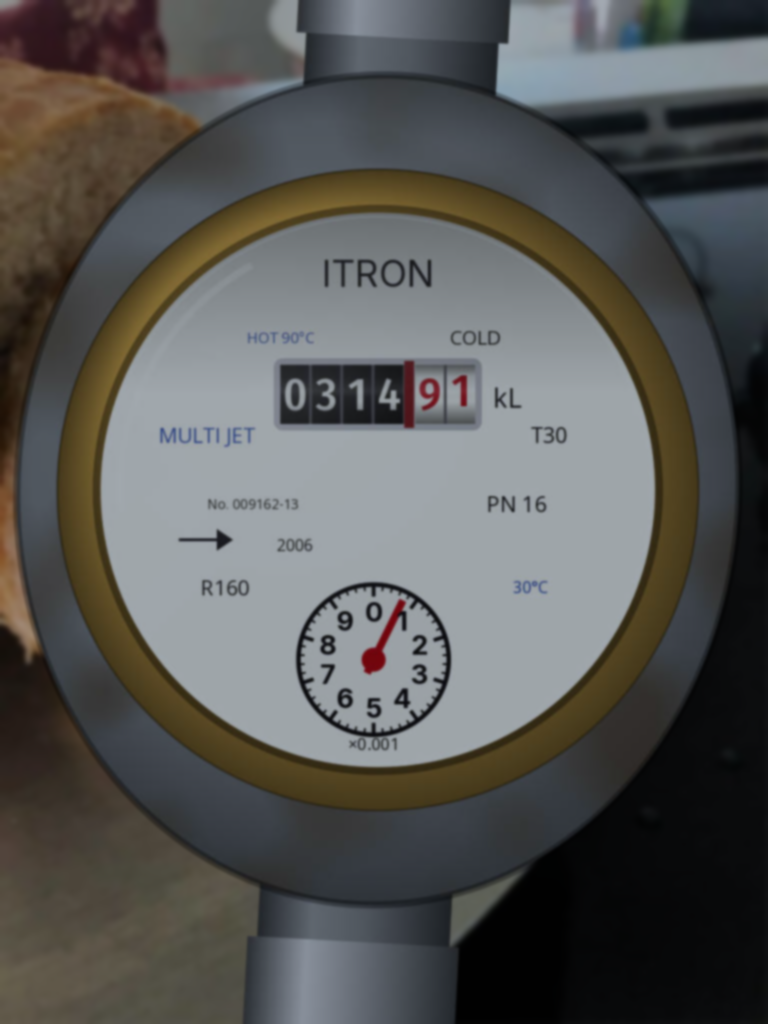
314.910 kL
